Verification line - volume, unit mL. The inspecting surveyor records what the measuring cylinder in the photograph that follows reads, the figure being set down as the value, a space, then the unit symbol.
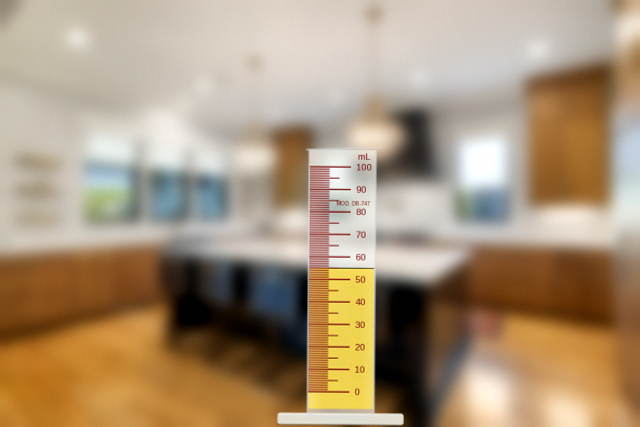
55 mL
